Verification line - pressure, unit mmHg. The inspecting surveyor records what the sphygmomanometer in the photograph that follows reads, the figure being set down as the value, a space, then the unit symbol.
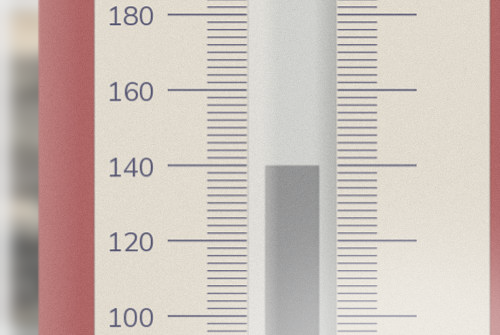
140 mmHg
